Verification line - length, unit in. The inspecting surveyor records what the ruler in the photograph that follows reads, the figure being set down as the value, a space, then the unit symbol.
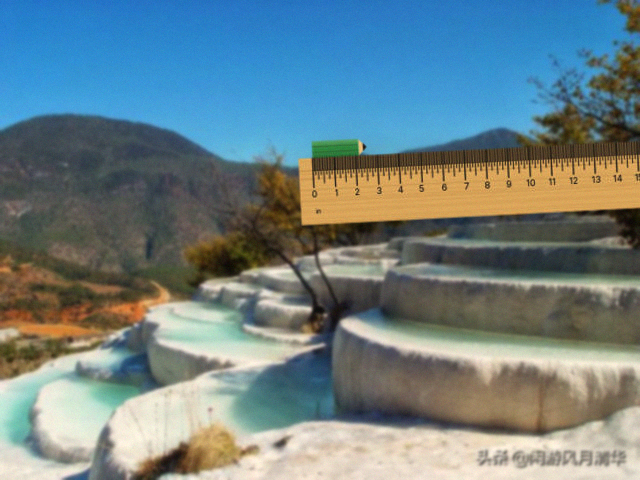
2.5 in
